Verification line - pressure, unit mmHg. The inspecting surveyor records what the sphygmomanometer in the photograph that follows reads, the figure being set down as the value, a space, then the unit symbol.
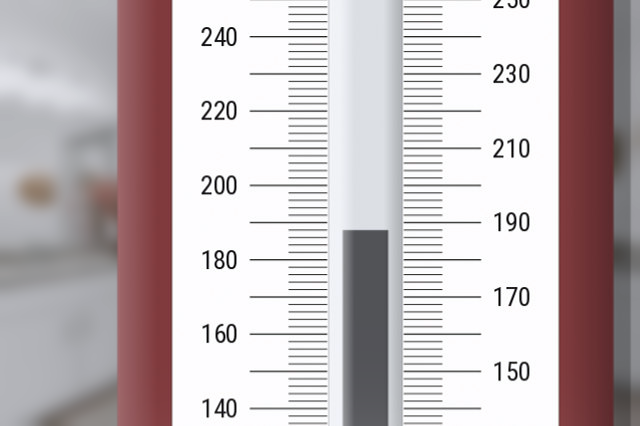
188 mmHg
